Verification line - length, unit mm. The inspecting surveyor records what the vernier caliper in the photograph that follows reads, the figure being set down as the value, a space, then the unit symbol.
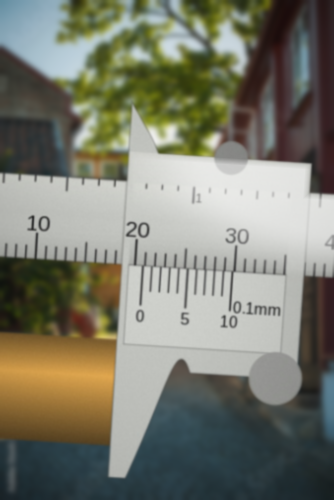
20.8 mm
